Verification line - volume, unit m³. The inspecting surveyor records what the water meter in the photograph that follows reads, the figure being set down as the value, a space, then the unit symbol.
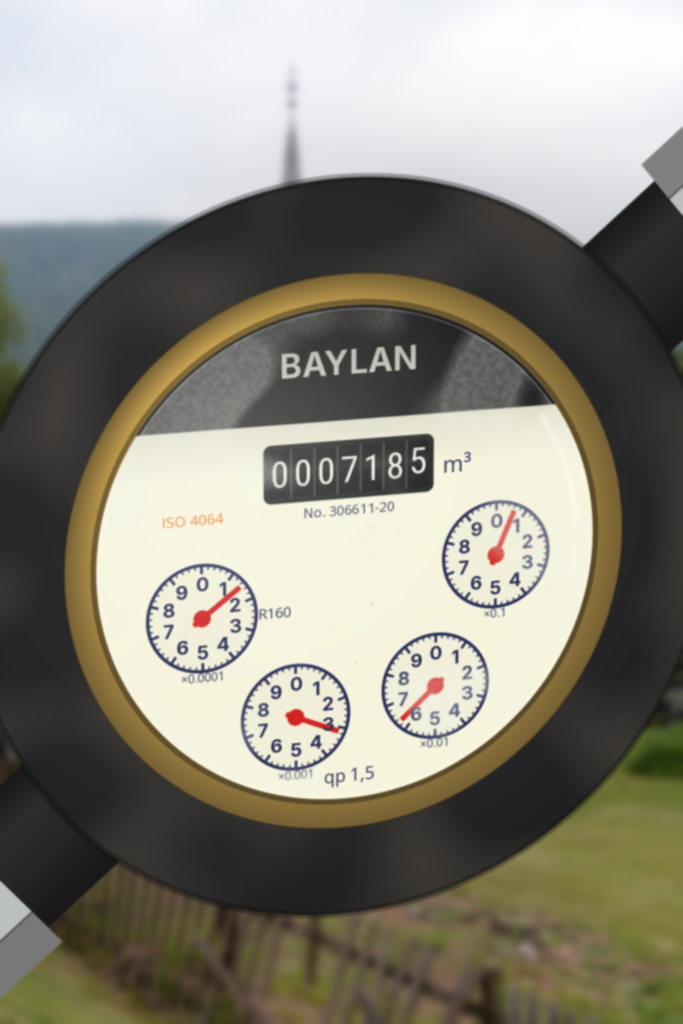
7185.0631 m³
